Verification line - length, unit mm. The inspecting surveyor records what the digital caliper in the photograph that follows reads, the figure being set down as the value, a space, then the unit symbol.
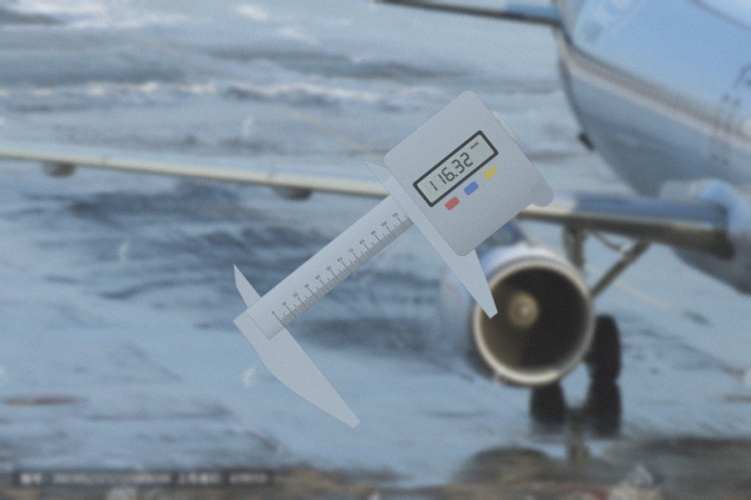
116.32 mm
